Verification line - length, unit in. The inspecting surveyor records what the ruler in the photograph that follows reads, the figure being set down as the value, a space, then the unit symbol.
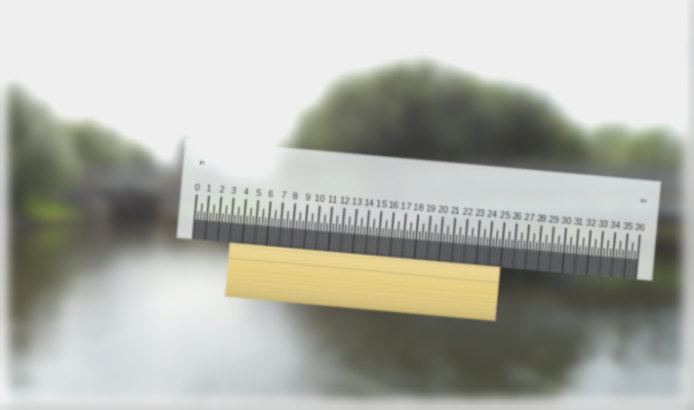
22 in
